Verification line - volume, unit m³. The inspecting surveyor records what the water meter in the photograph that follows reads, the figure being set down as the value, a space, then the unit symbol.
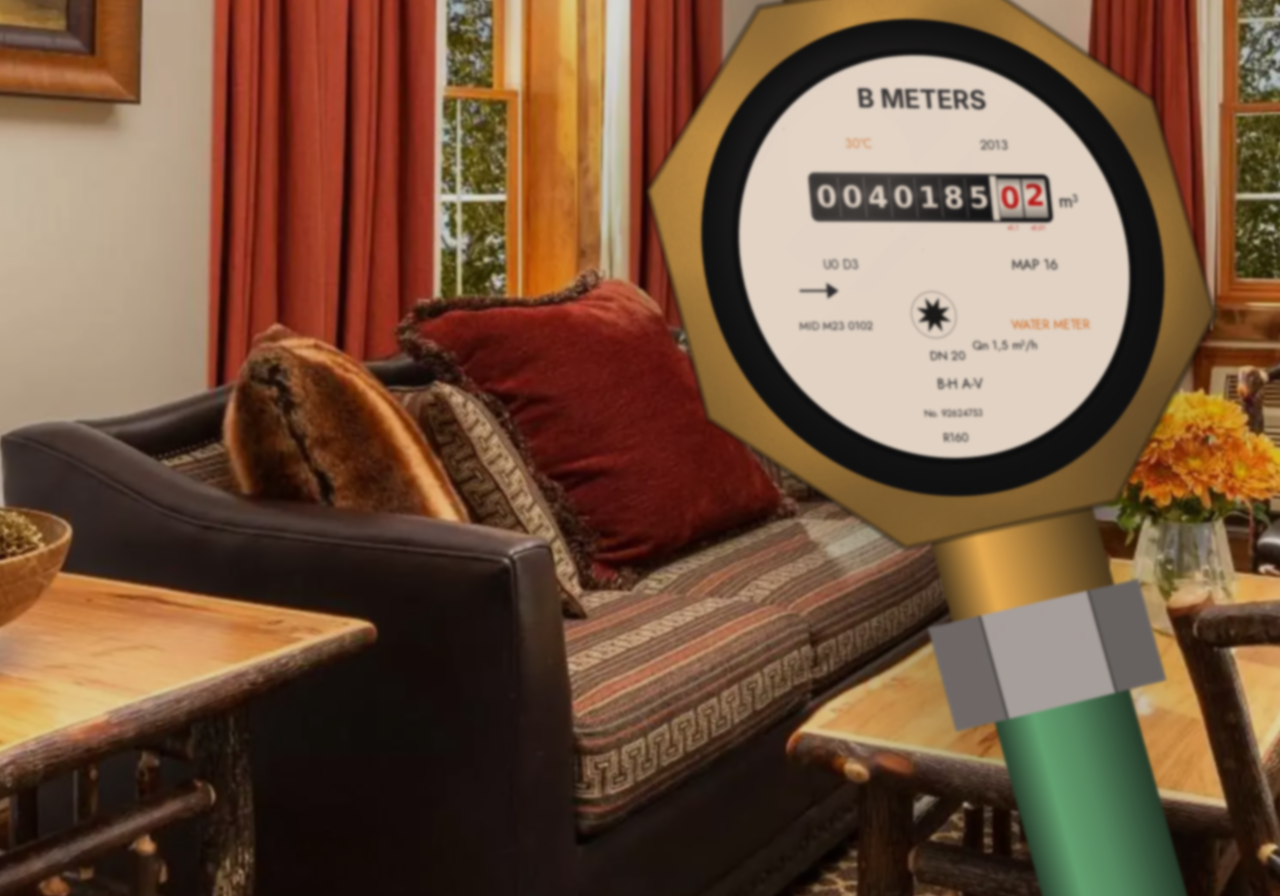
40185.02 m³
